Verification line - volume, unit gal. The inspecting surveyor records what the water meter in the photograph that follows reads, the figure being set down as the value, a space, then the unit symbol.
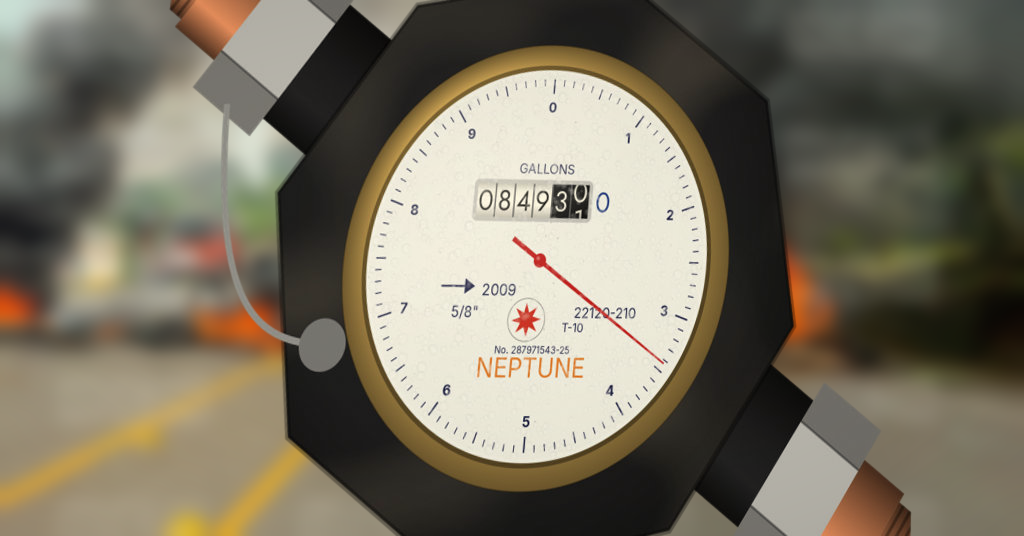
849303.4 gal
